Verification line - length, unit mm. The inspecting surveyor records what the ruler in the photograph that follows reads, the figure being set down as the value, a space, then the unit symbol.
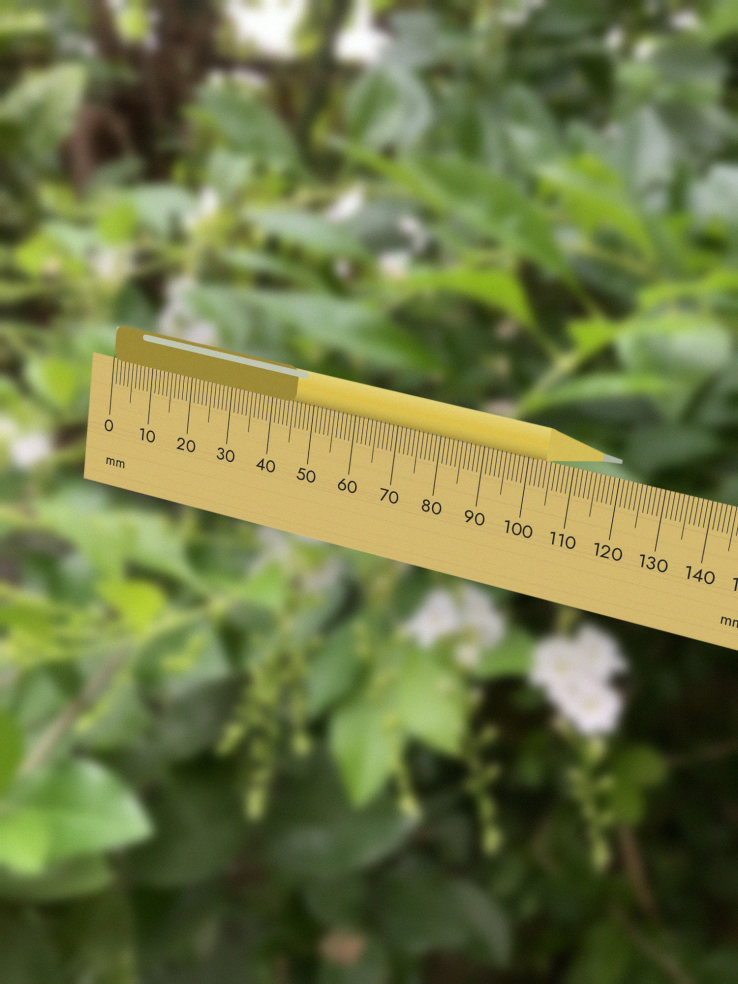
120 mm
